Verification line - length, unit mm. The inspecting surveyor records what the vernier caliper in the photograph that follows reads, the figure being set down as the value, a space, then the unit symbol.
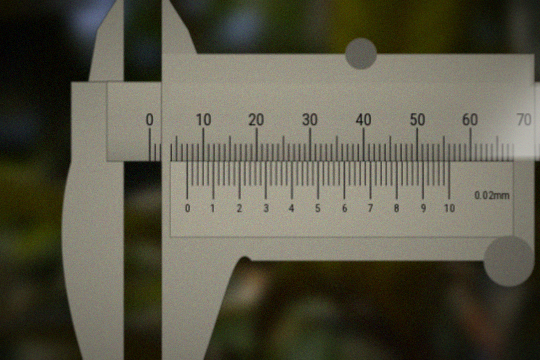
7.0 mm
